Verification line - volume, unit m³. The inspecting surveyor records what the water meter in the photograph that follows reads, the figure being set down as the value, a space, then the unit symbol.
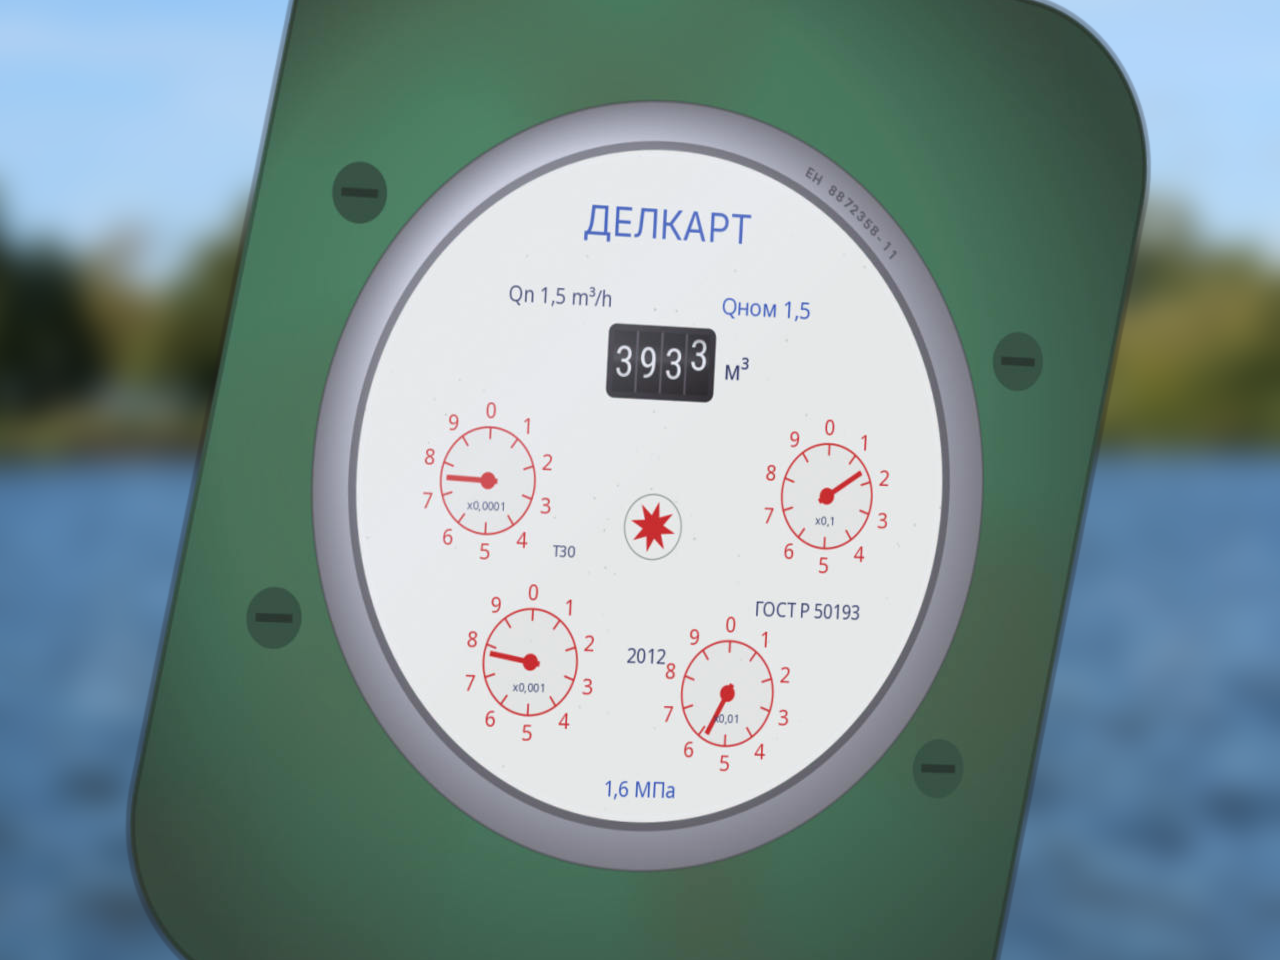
3933.1577 m³
